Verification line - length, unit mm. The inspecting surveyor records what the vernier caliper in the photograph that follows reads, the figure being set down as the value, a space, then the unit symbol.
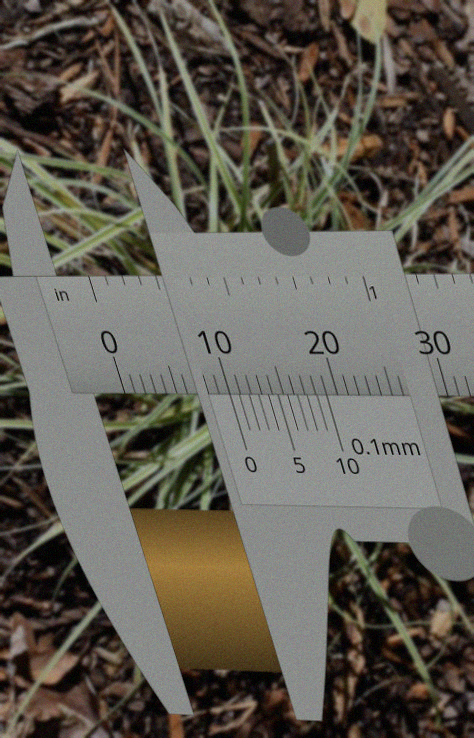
10.0 mm
